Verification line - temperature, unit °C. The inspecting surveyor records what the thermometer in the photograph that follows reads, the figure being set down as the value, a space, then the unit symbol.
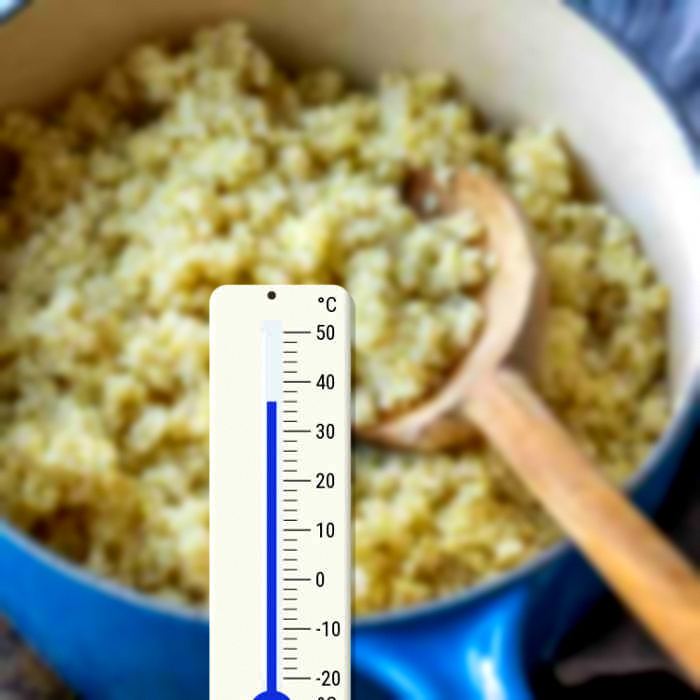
36 °C
